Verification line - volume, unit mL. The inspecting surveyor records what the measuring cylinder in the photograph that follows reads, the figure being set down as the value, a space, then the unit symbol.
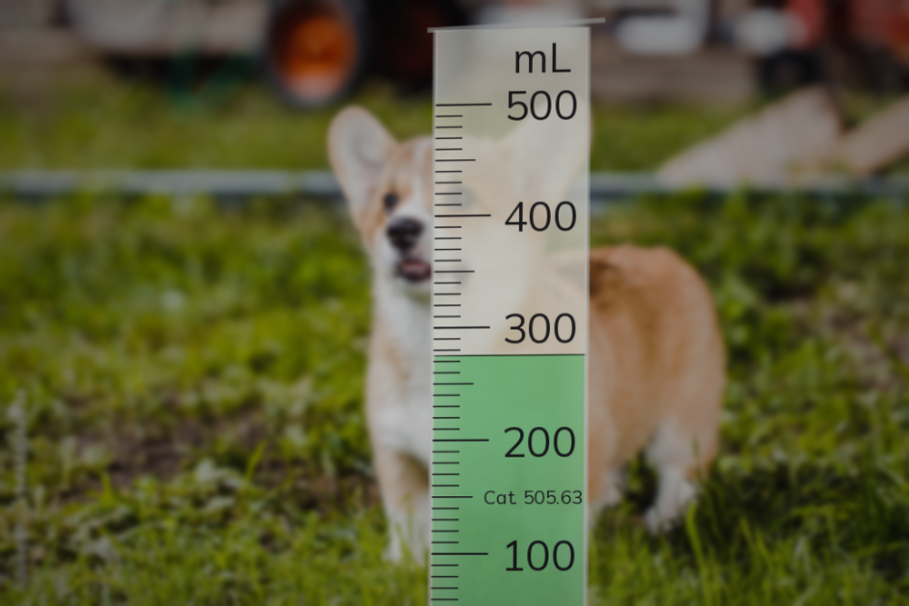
275 mL
